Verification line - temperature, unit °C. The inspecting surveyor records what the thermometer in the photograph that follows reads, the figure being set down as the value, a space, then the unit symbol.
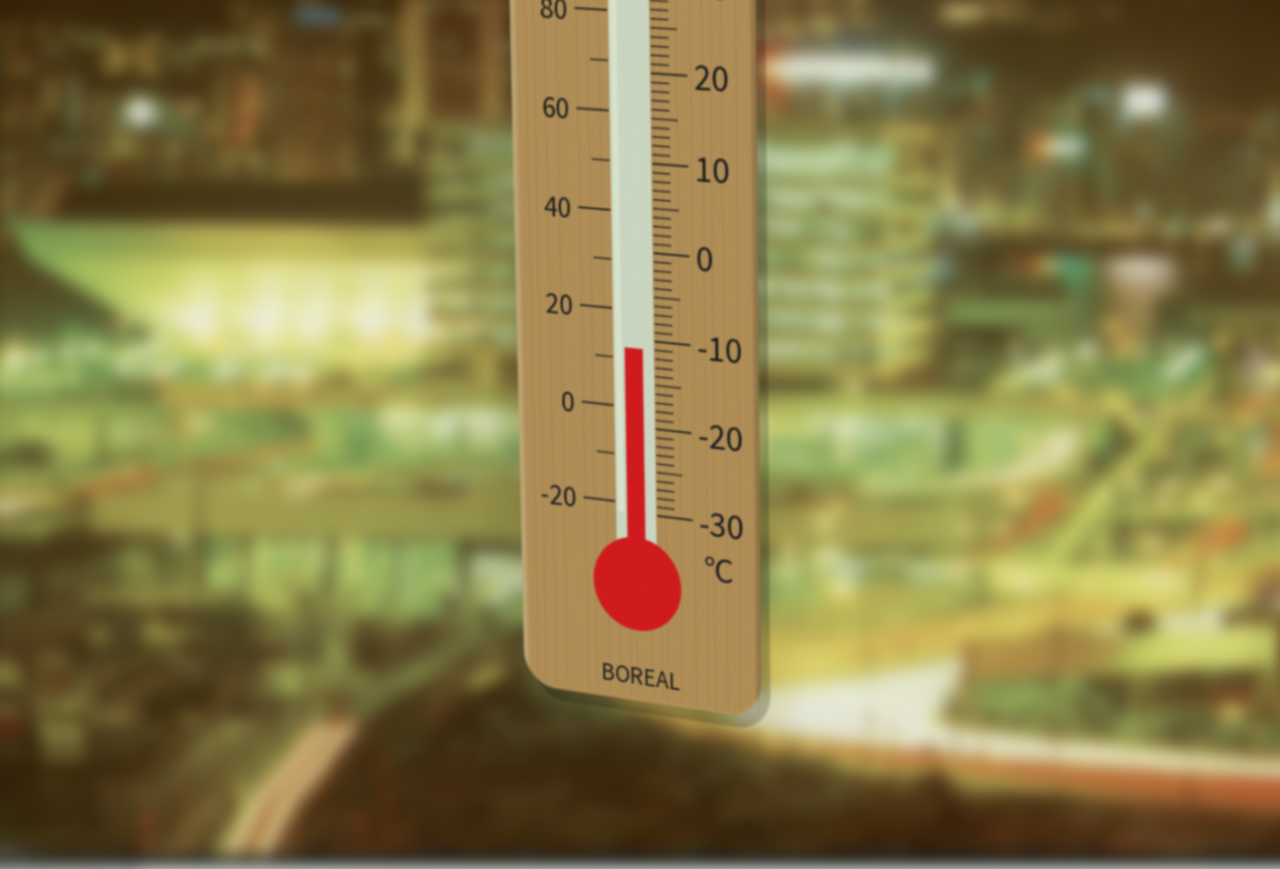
-11 °C
